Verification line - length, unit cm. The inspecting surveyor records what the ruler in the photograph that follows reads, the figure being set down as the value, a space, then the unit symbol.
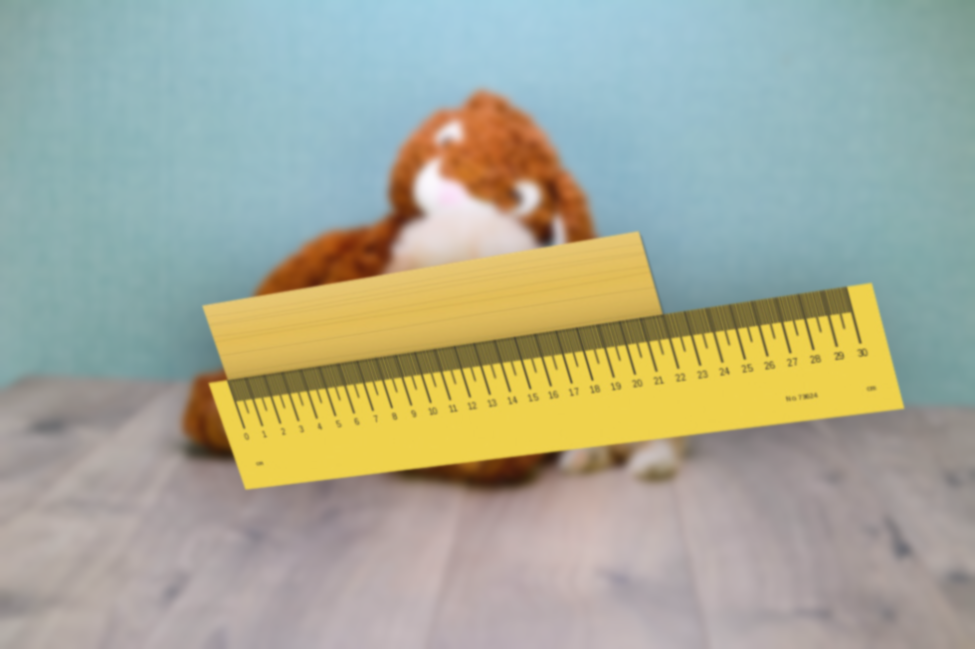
22 cm
